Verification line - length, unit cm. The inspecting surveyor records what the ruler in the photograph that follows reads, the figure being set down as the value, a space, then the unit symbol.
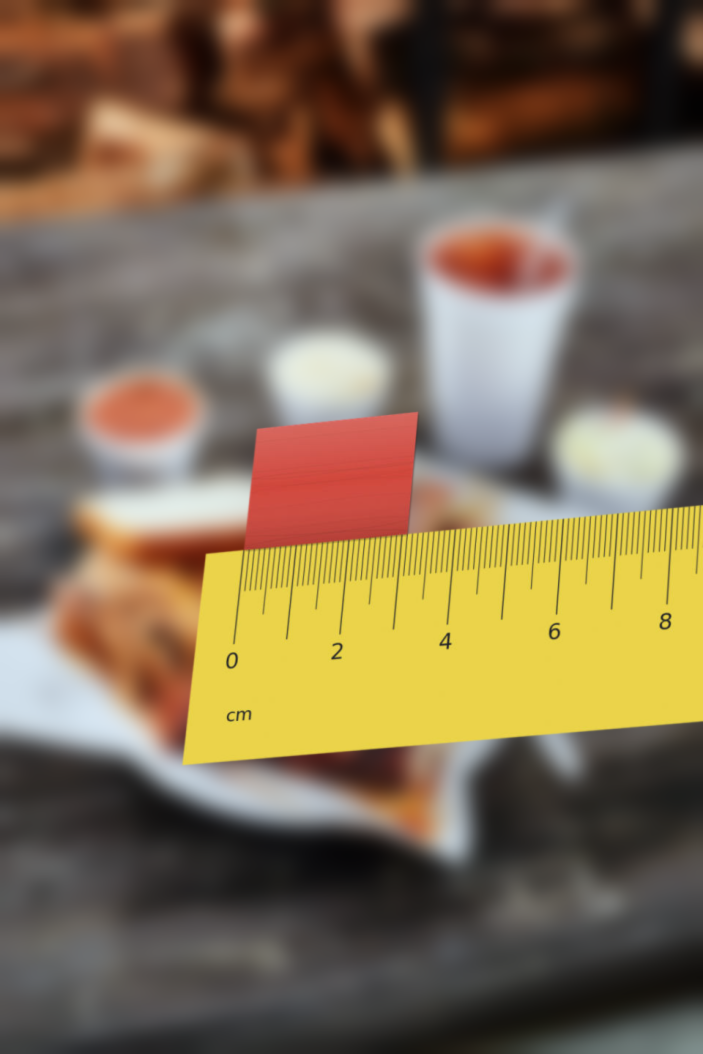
3.1 cm
